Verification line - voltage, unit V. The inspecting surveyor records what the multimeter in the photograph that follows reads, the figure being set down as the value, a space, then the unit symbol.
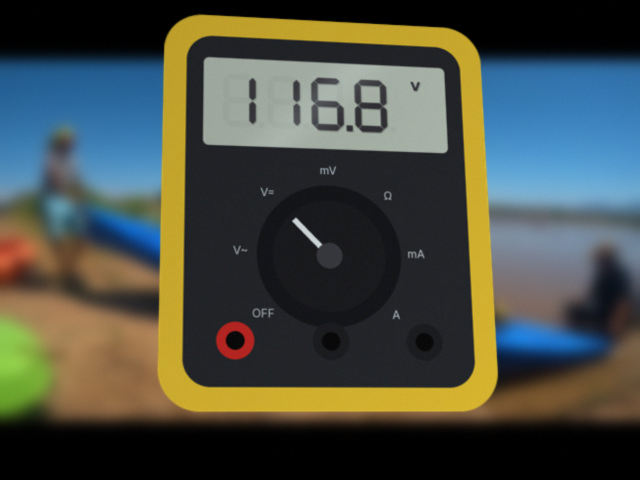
116.8 V
